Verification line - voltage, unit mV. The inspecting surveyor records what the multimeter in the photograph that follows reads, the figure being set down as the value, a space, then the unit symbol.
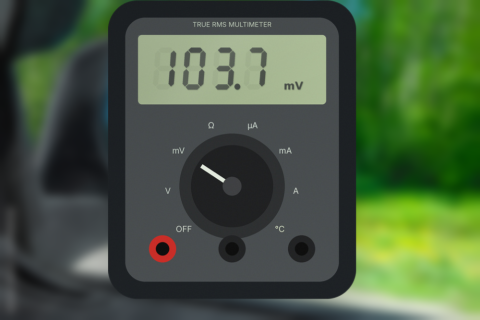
103.7 mV
